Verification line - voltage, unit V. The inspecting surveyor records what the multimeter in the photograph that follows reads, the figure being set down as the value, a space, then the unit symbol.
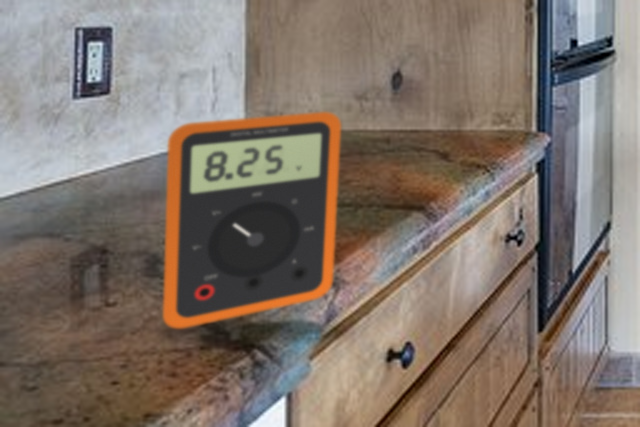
8.25 V
